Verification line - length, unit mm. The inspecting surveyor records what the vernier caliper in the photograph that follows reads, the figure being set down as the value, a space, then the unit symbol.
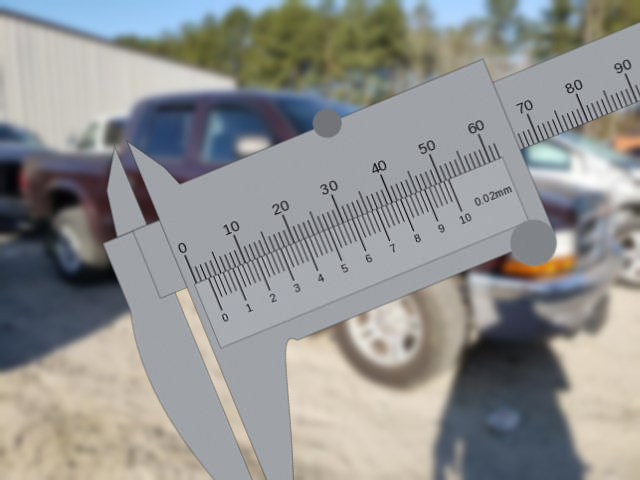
2.5 mm
